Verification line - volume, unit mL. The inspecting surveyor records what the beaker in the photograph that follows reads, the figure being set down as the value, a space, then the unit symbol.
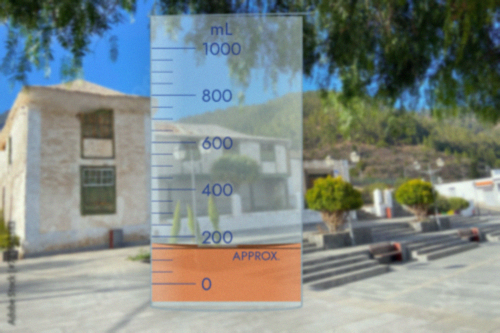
150 mL
